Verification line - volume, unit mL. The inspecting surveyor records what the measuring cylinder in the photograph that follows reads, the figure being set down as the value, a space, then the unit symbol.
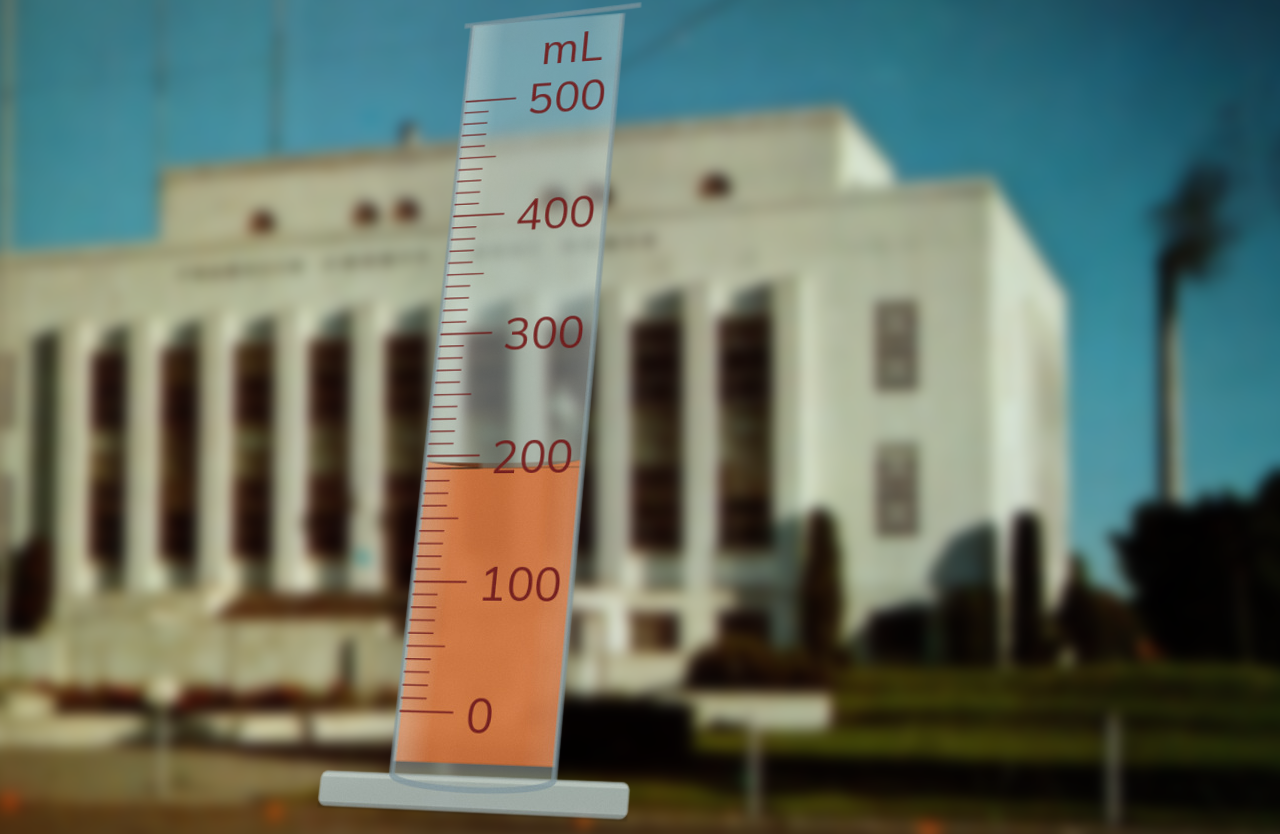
190 mL
